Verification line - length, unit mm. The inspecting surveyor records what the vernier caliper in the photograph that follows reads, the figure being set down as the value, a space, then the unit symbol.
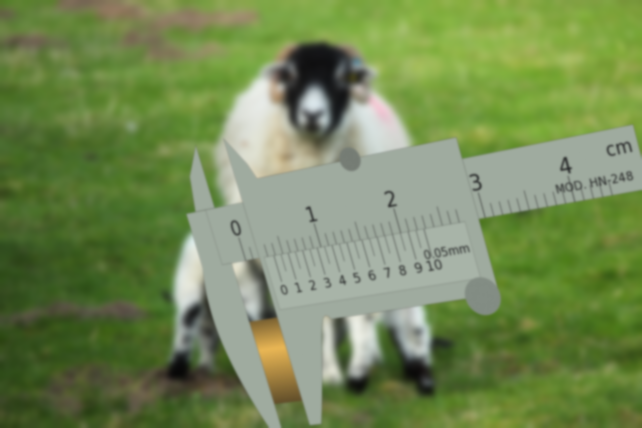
3.8 mm
